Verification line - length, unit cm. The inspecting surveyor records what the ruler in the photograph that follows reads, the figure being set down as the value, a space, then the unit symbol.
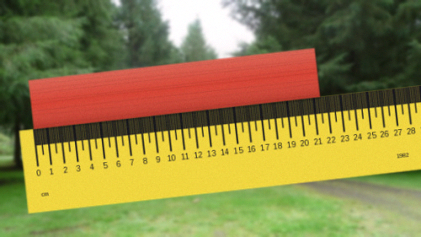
21.5 cm
